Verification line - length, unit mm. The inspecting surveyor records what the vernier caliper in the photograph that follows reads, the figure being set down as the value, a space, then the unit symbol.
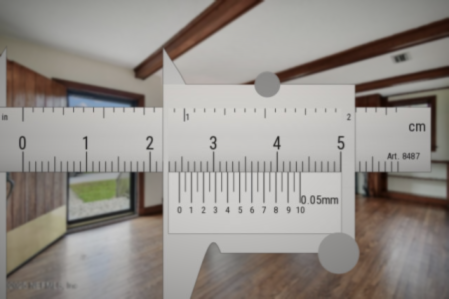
24.6 mm
